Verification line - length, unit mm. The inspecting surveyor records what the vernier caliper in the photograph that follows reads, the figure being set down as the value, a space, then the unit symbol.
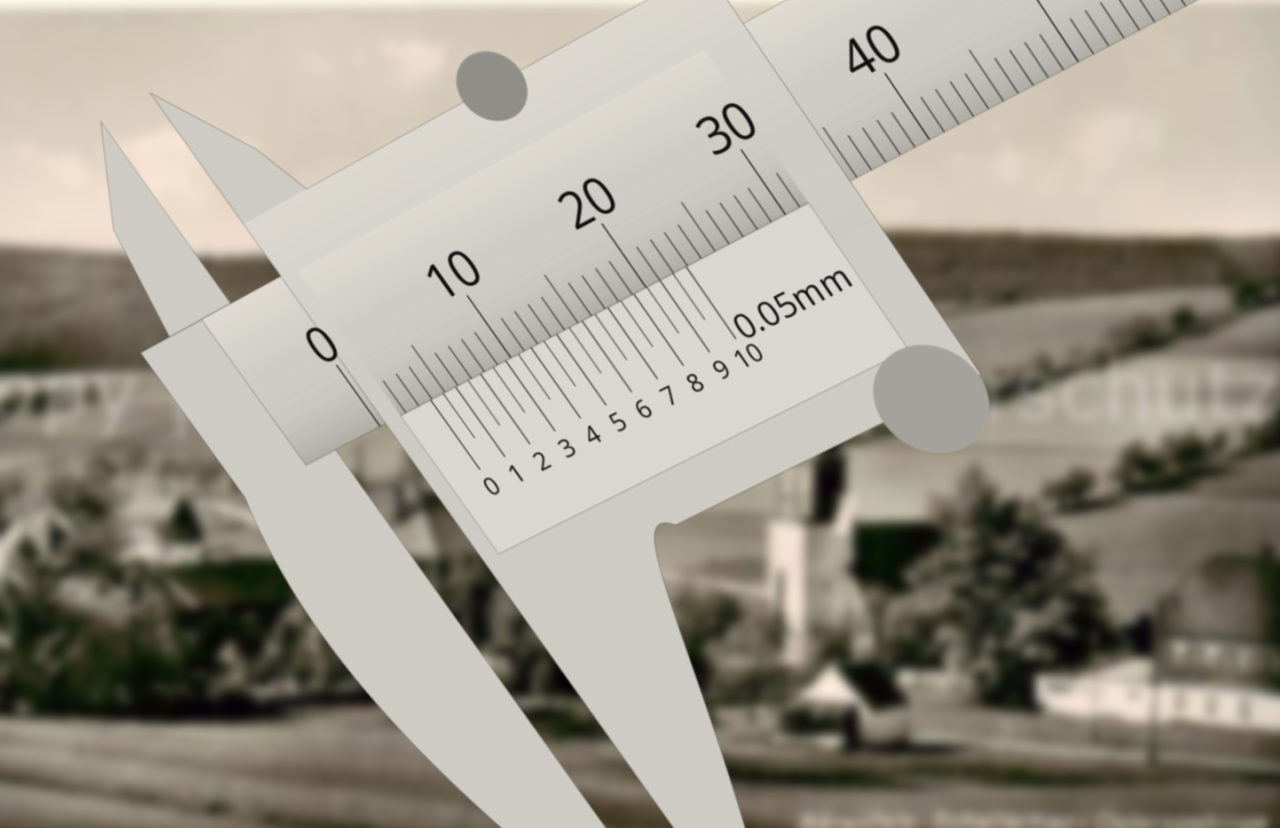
3.9 mm
